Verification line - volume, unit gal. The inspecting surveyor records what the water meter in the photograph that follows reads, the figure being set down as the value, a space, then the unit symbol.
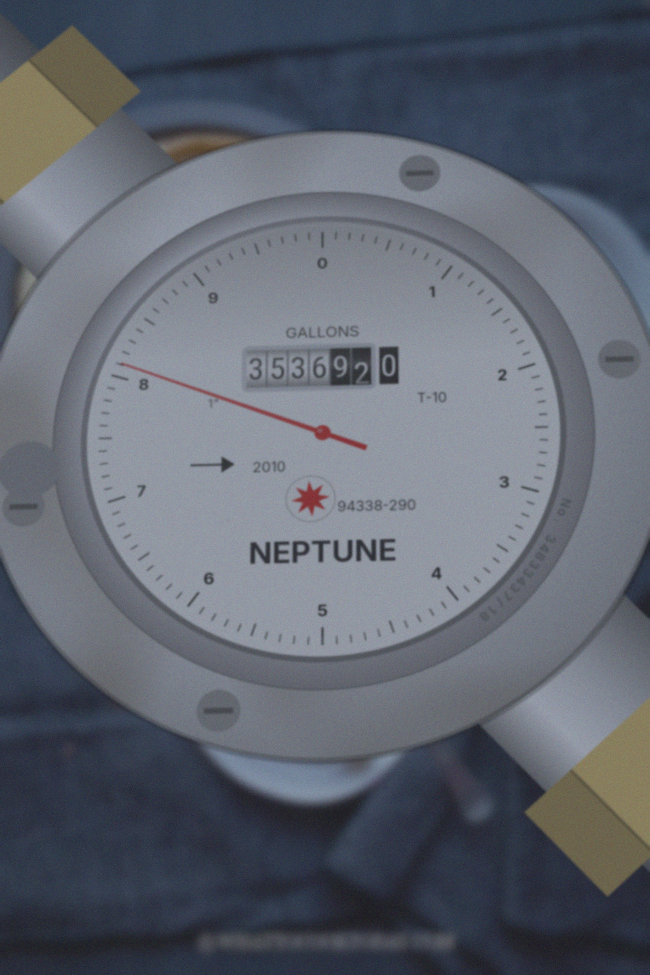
3536918.1 gal
